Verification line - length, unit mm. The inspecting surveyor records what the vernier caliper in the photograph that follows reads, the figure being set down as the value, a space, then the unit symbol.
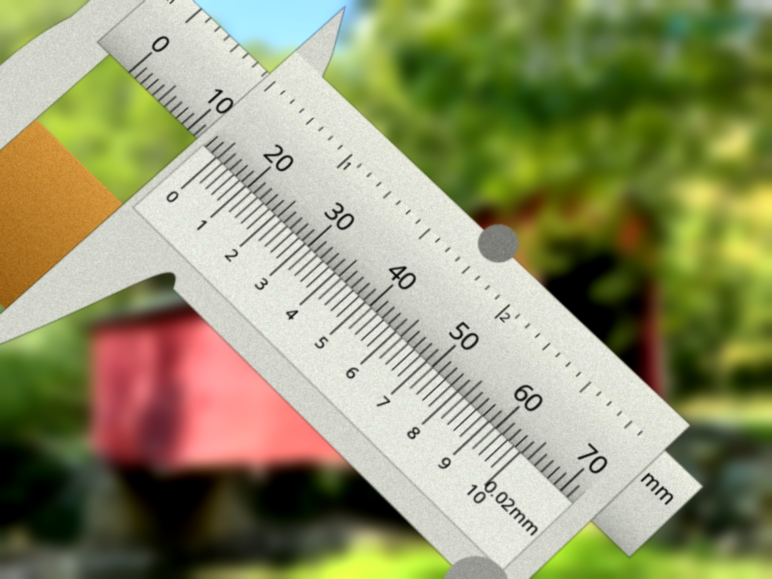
14.8 mm
